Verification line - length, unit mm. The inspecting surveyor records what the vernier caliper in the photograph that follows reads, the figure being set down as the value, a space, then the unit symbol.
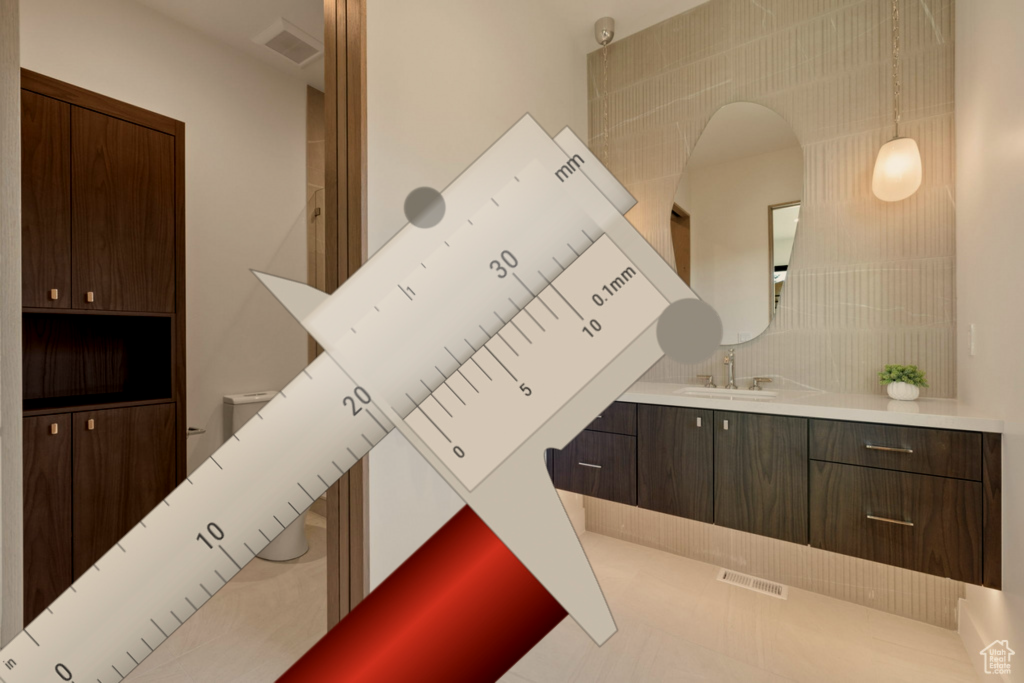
22.0 mm
